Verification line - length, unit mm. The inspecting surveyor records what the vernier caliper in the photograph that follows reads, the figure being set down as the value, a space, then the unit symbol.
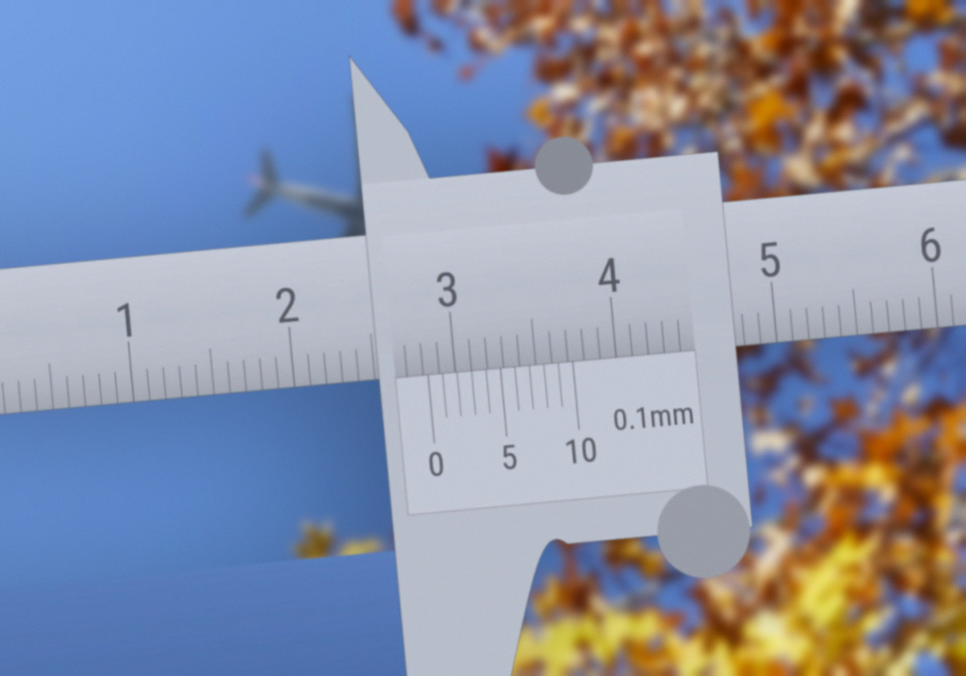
28.3 mm
